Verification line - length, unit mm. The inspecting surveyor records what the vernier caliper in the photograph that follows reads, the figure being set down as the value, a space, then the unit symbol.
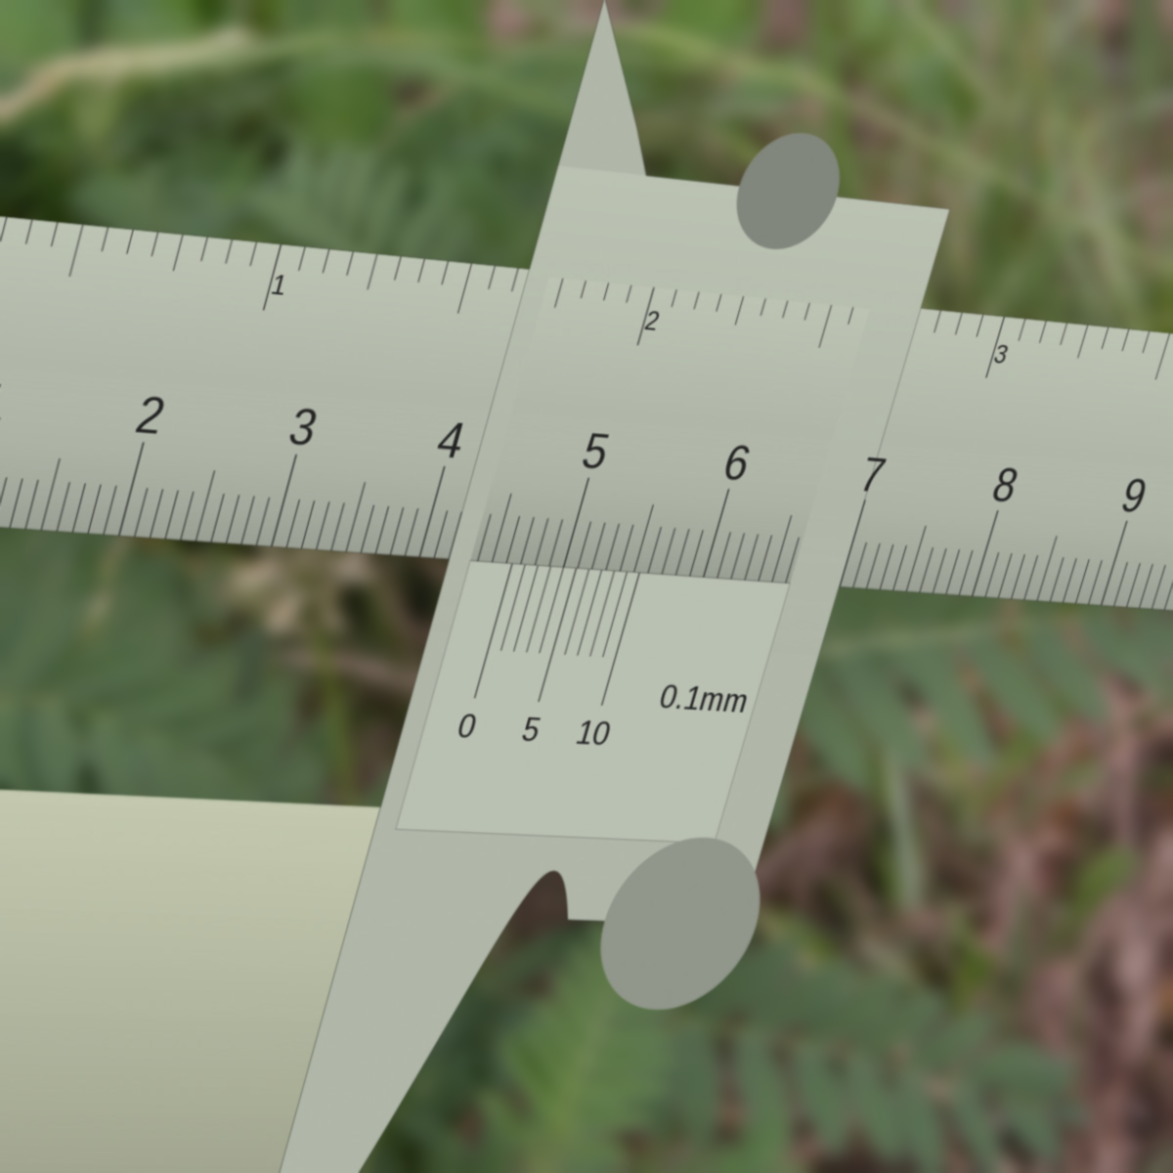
46.4 mm
